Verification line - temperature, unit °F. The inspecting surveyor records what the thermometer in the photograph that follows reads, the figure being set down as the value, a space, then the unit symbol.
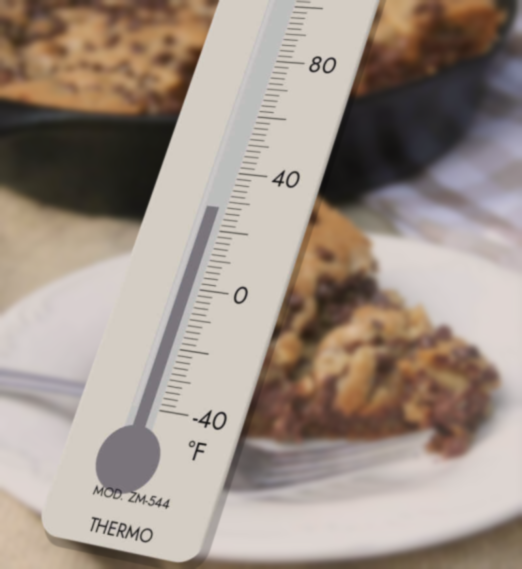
28 °F
